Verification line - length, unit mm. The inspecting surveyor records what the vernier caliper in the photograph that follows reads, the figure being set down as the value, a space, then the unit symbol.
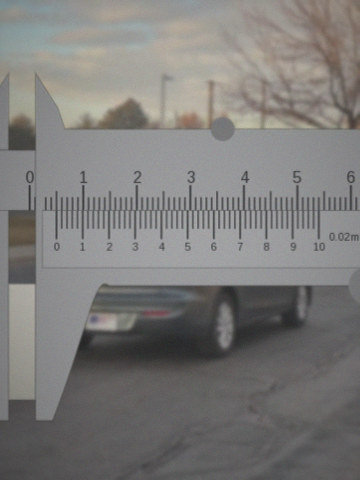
5.0 mm
